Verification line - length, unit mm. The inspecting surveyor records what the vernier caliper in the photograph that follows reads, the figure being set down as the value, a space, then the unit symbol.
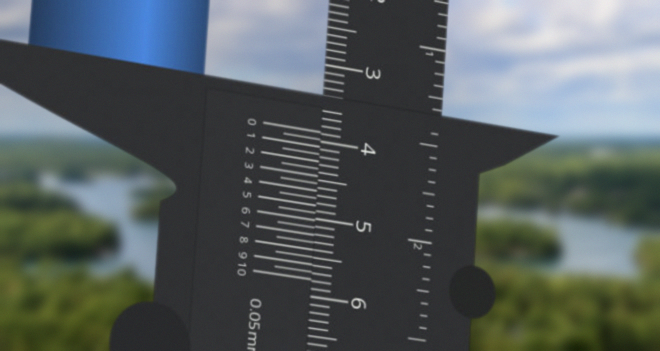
38.8 mm
